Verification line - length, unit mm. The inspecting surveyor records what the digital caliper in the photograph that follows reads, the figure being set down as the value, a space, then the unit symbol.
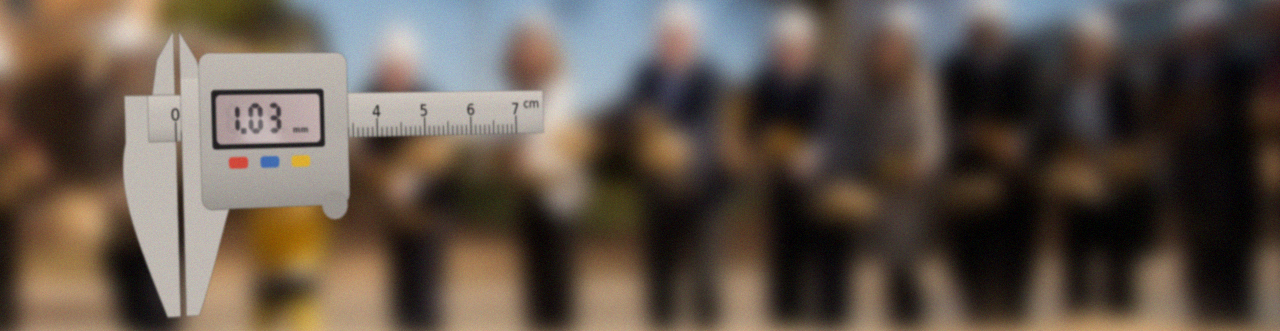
1.03 mm
